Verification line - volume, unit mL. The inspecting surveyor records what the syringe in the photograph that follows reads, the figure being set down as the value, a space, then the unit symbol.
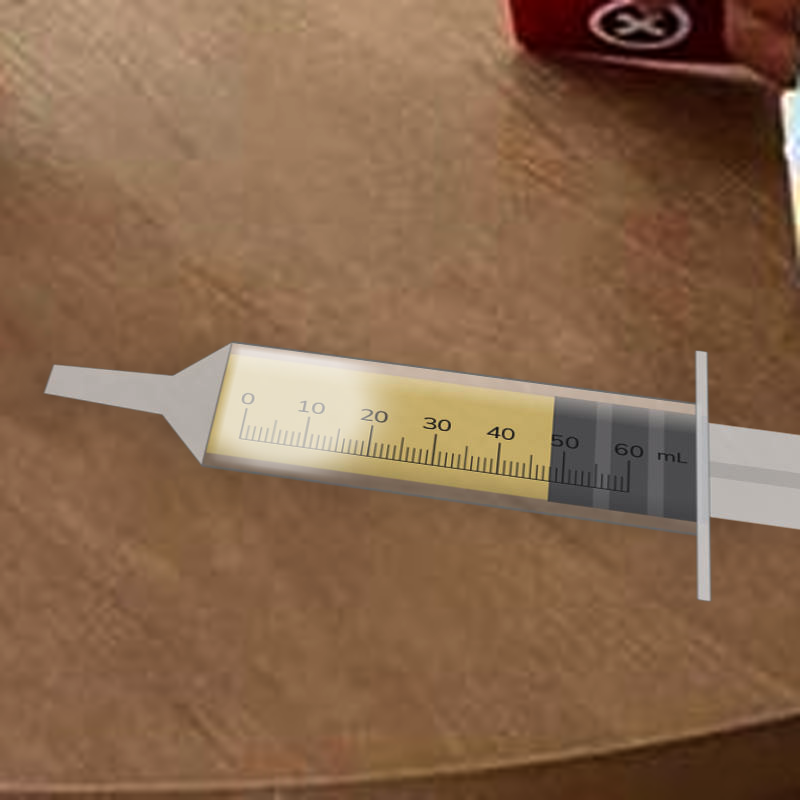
48 mL
